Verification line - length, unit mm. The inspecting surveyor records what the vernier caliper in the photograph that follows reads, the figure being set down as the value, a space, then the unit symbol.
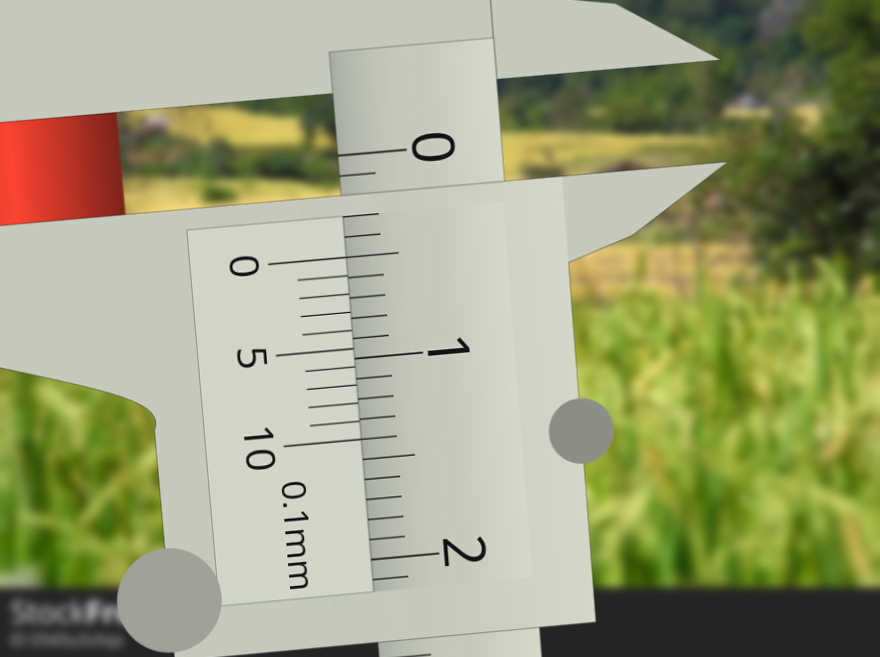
5.0 mm
